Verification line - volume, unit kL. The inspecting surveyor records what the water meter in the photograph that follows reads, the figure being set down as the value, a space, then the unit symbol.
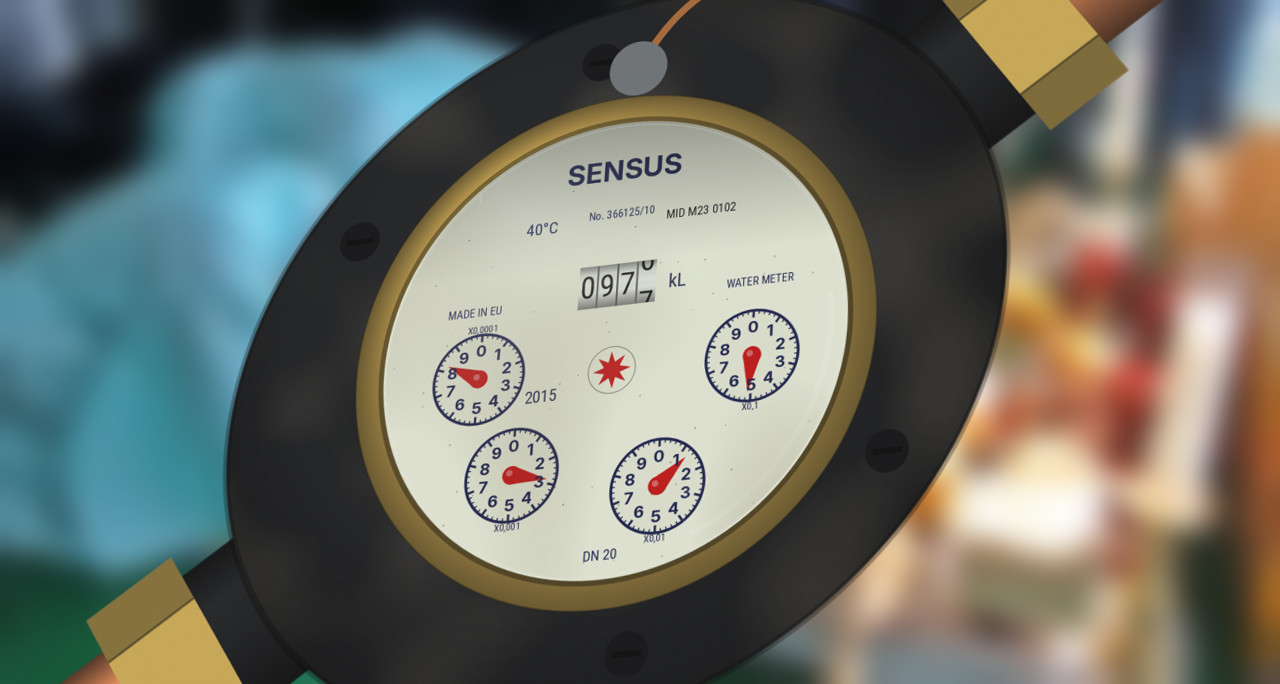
976.5128 kL
